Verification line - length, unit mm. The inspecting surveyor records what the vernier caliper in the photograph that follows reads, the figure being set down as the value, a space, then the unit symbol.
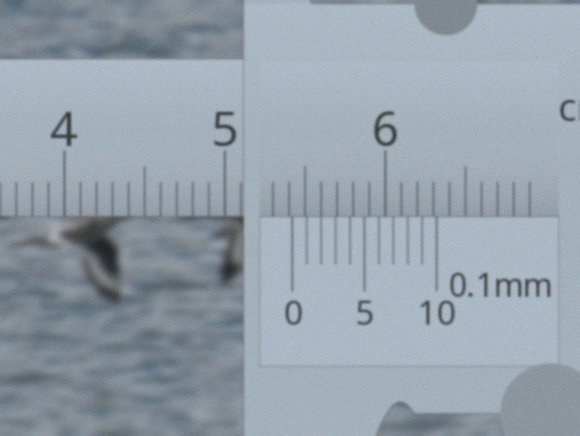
54.2 mm
